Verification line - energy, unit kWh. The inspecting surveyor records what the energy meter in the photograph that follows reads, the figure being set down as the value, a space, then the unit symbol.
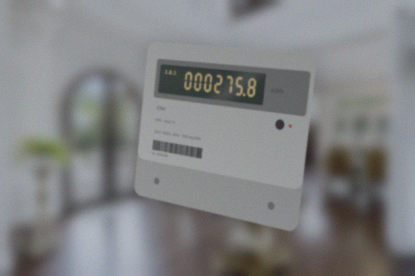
275.8 kWh
